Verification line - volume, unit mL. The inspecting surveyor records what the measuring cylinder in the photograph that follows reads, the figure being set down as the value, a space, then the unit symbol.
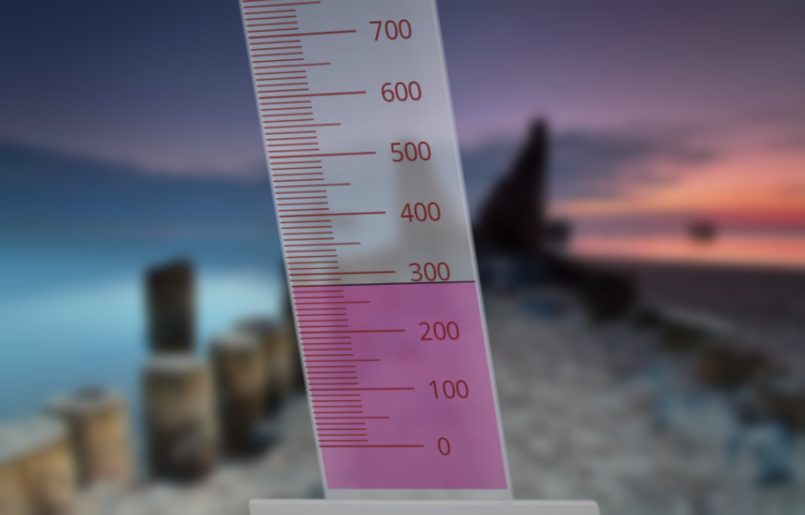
280 mL
